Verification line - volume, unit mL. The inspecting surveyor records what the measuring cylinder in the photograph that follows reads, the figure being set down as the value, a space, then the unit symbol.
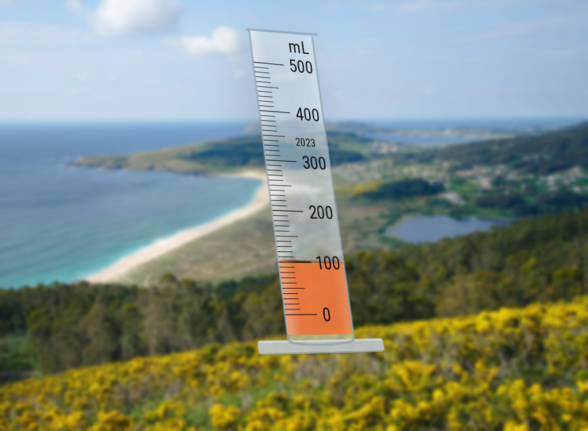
100 mL
